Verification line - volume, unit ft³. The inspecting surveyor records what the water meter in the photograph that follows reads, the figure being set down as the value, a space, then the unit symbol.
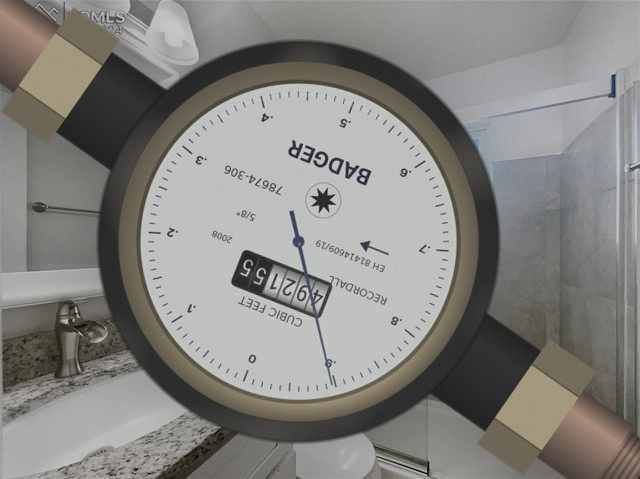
492154.90 ft³
